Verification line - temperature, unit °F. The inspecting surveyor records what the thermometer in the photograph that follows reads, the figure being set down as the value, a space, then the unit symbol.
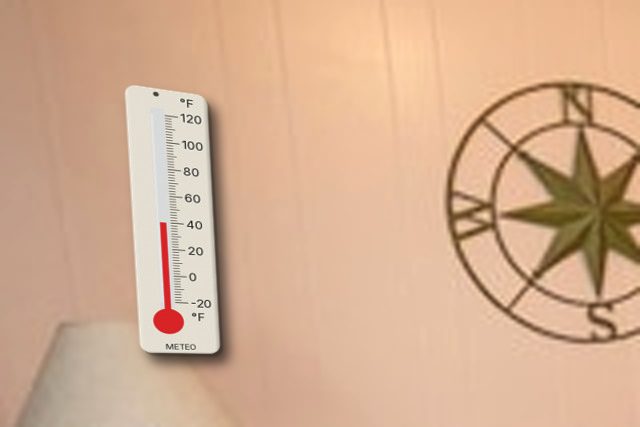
40 °F
